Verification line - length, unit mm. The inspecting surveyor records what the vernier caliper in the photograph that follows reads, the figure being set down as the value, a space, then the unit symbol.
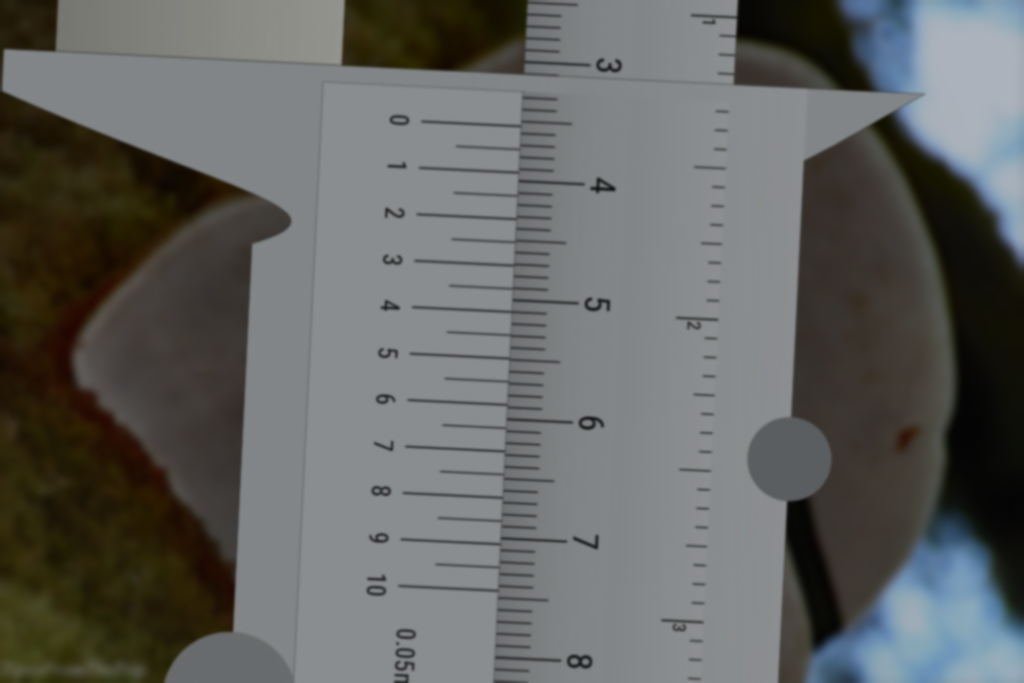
35.4 mm
